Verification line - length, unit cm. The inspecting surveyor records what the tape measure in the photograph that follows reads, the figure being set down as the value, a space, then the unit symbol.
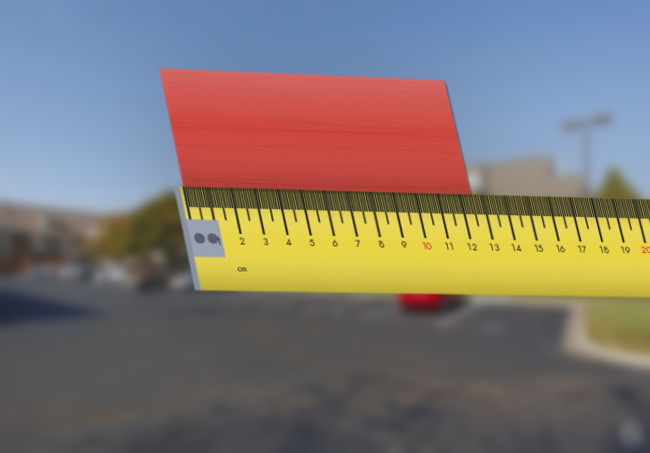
12.5 cm
